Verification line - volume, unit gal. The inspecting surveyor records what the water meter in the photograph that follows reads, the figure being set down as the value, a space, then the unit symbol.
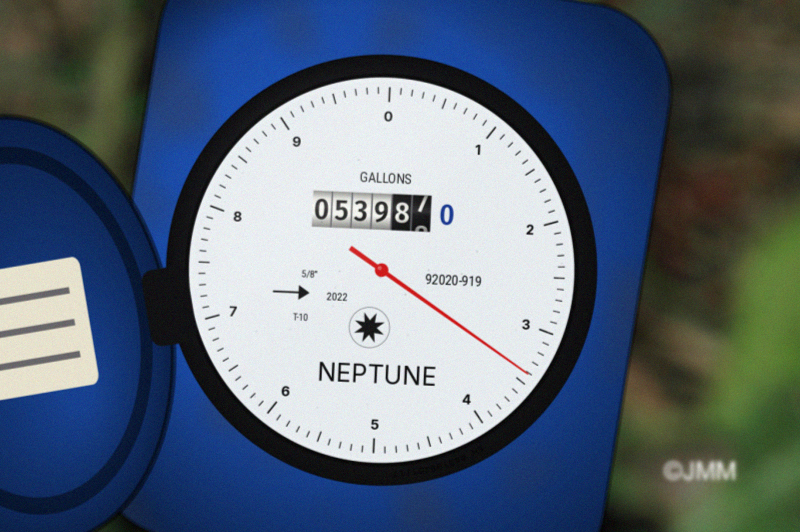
539873.4 gal
